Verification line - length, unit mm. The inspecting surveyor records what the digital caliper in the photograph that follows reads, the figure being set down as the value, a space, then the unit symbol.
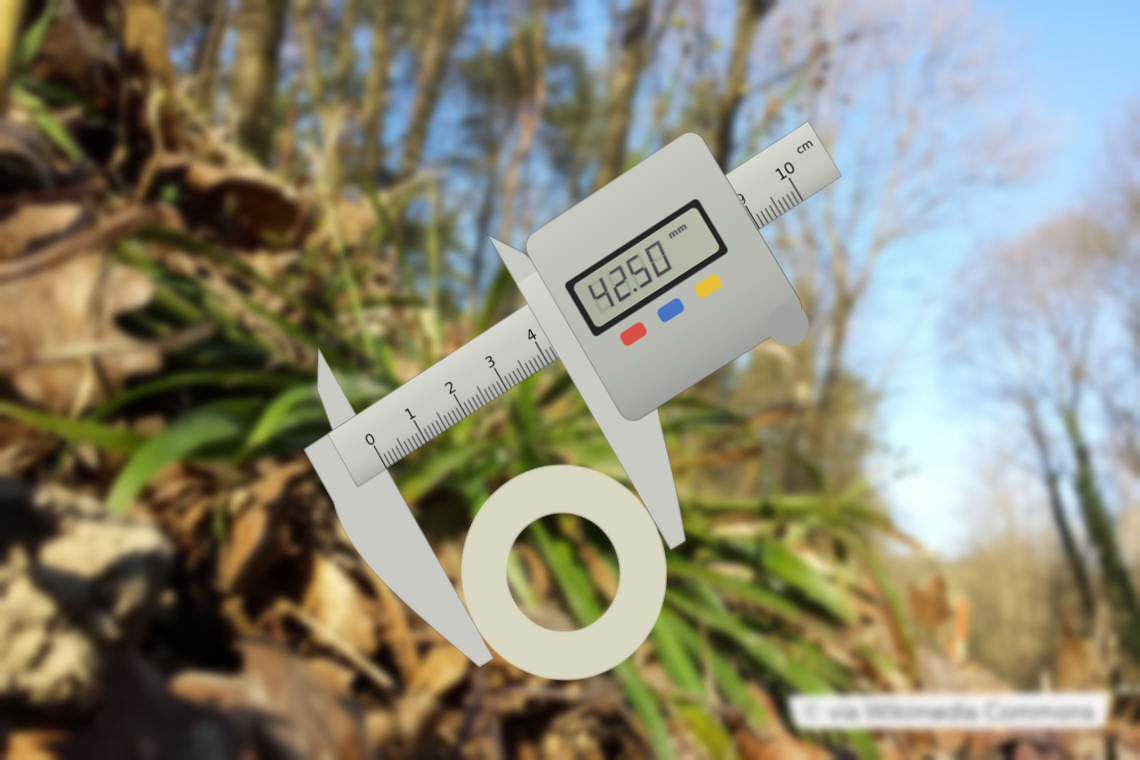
42.50 mm
